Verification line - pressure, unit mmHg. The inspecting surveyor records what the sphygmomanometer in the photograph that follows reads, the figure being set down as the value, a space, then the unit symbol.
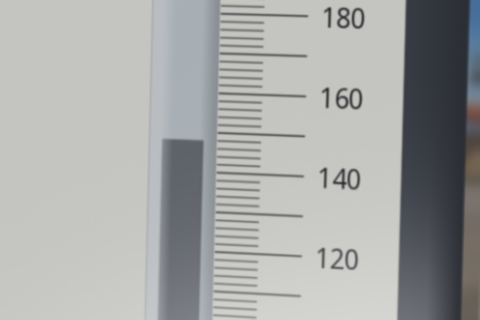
148 mmHg
